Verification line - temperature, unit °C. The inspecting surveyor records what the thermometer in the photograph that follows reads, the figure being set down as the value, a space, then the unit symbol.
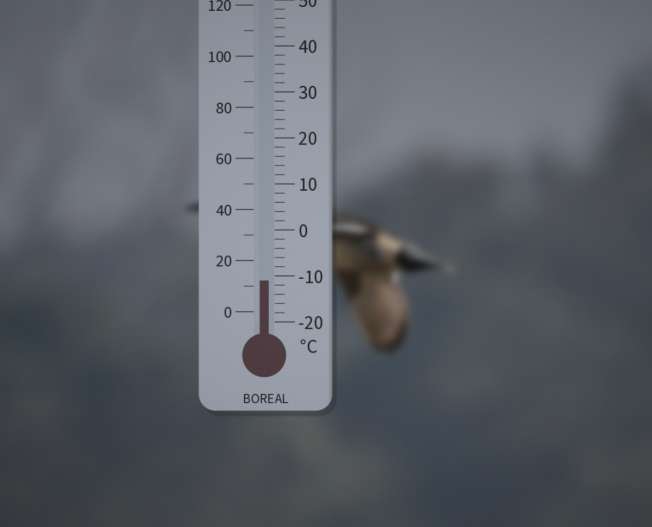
-11 °C
